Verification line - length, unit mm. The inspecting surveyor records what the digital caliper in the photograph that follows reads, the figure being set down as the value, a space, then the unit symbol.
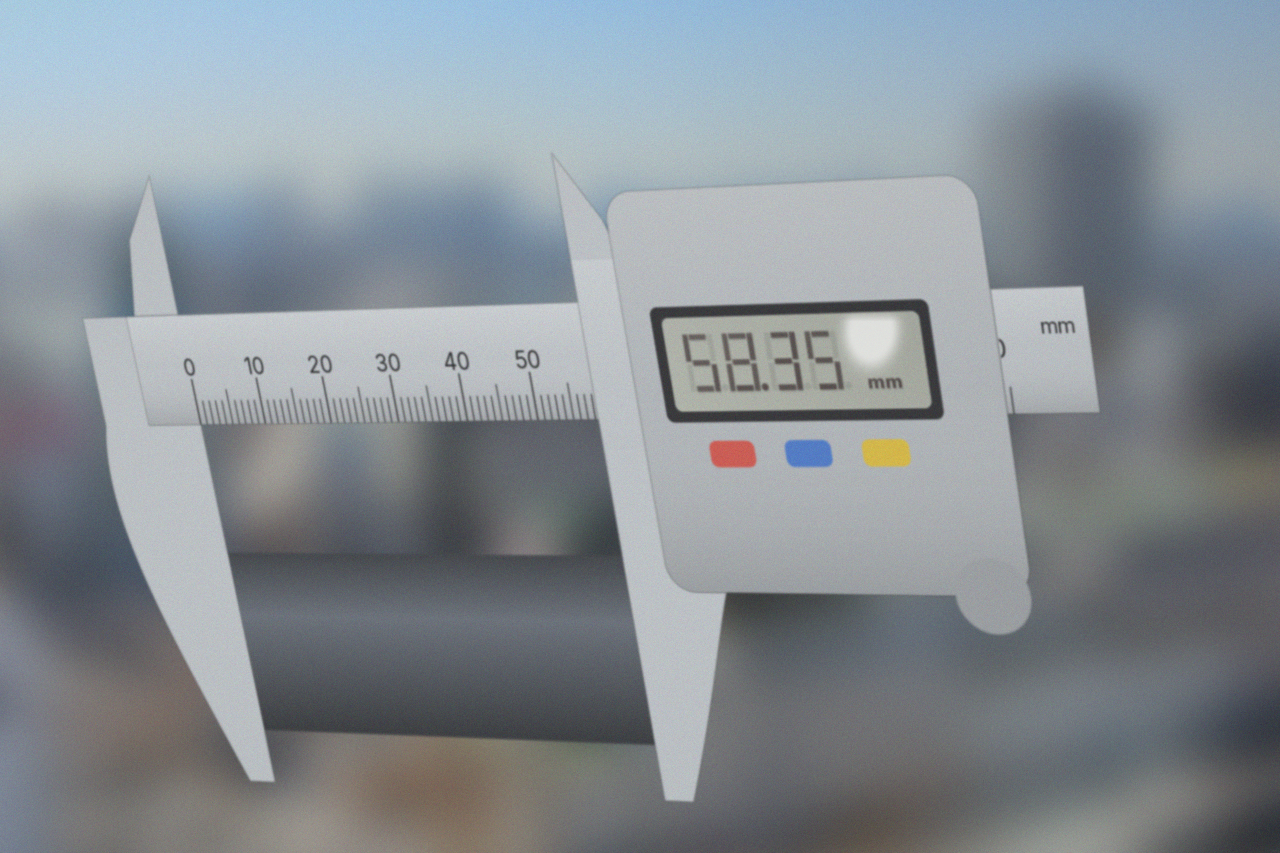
58.35 mm
